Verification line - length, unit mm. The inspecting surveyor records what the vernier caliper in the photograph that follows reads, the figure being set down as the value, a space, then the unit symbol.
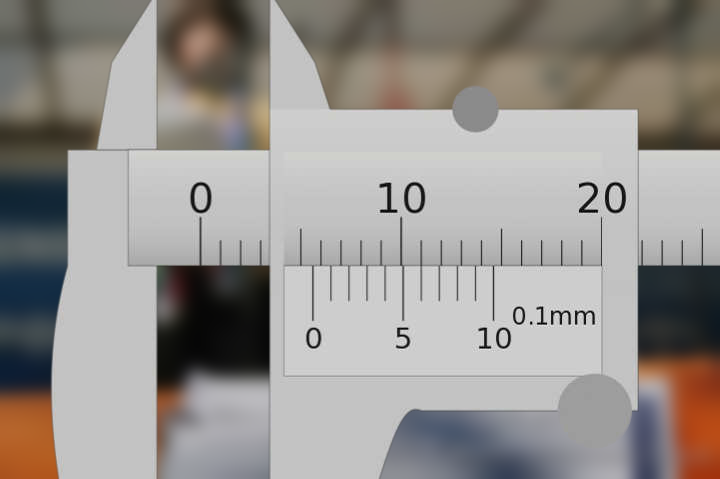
5.6 mm
